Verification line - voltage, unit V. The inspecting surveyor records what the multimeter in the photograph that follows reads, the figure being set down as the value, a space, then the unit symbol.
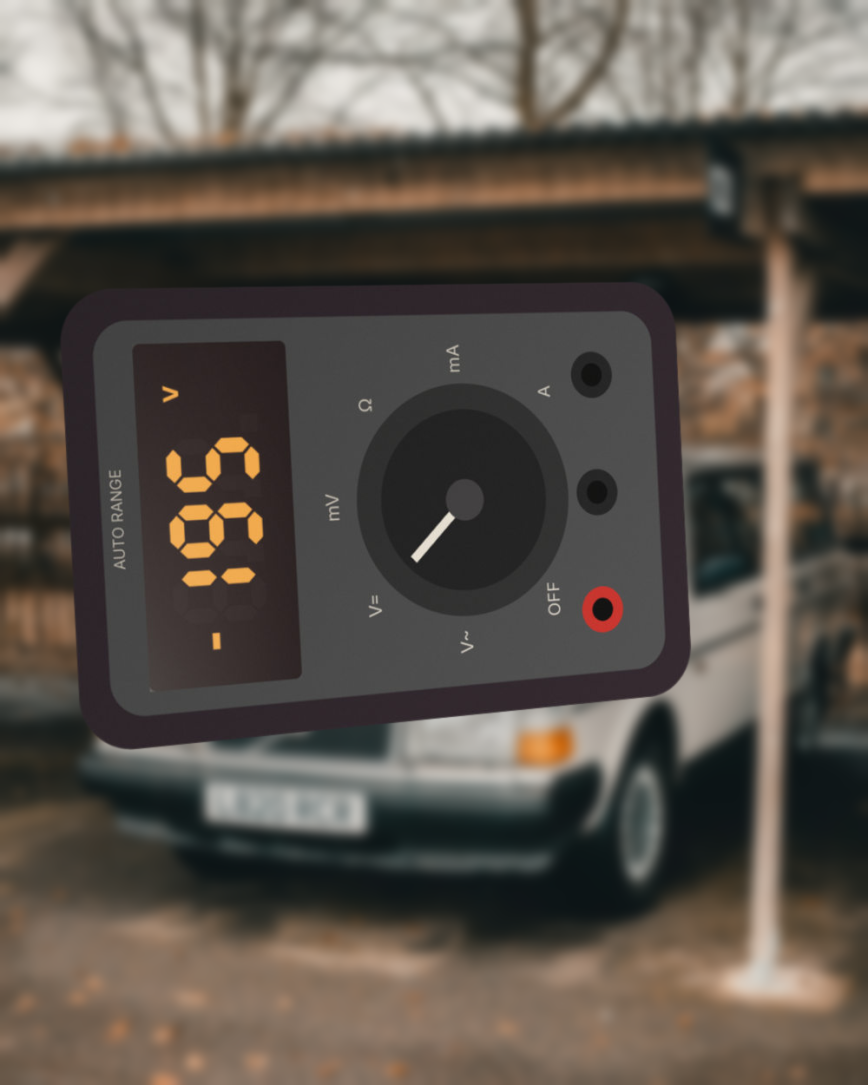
-195 V
